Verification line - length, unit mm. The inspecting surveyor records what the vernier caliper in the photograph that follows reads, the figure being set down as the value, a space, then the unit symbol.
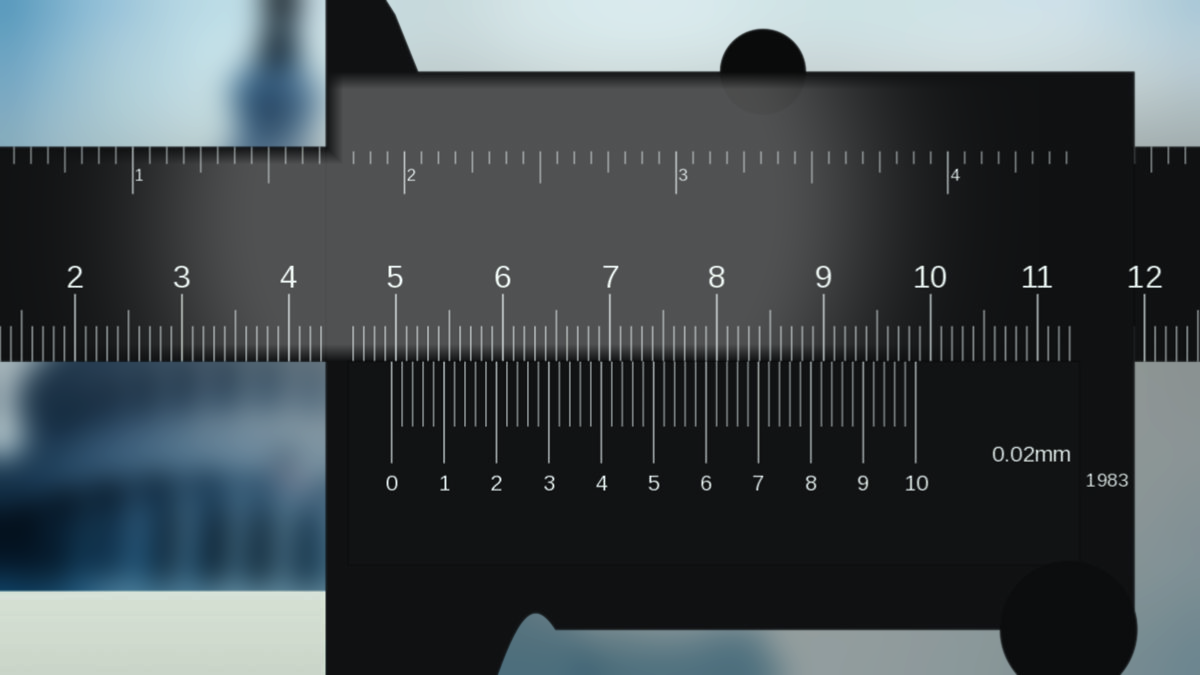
49.6 mm
